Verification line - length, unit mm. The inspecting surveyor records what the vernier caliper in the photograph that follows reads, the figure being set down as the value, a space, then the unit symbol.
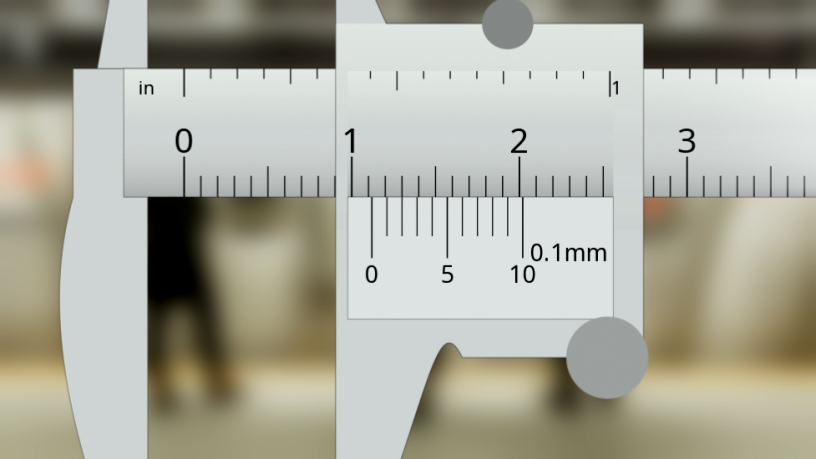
11.2 mm
